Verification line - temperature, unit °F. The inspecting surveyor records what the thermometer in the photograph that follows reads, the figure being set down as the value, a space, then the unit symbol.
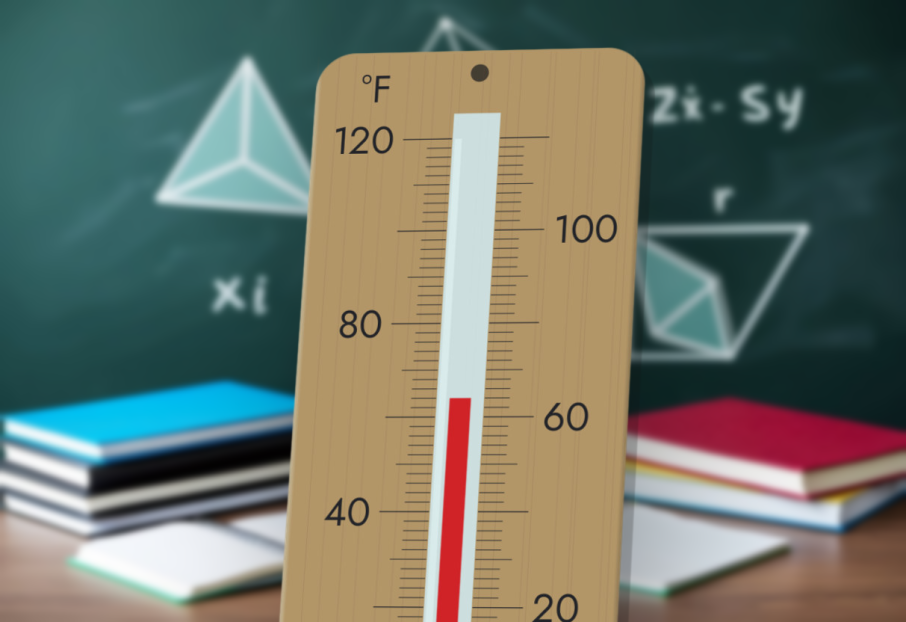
64 °F
